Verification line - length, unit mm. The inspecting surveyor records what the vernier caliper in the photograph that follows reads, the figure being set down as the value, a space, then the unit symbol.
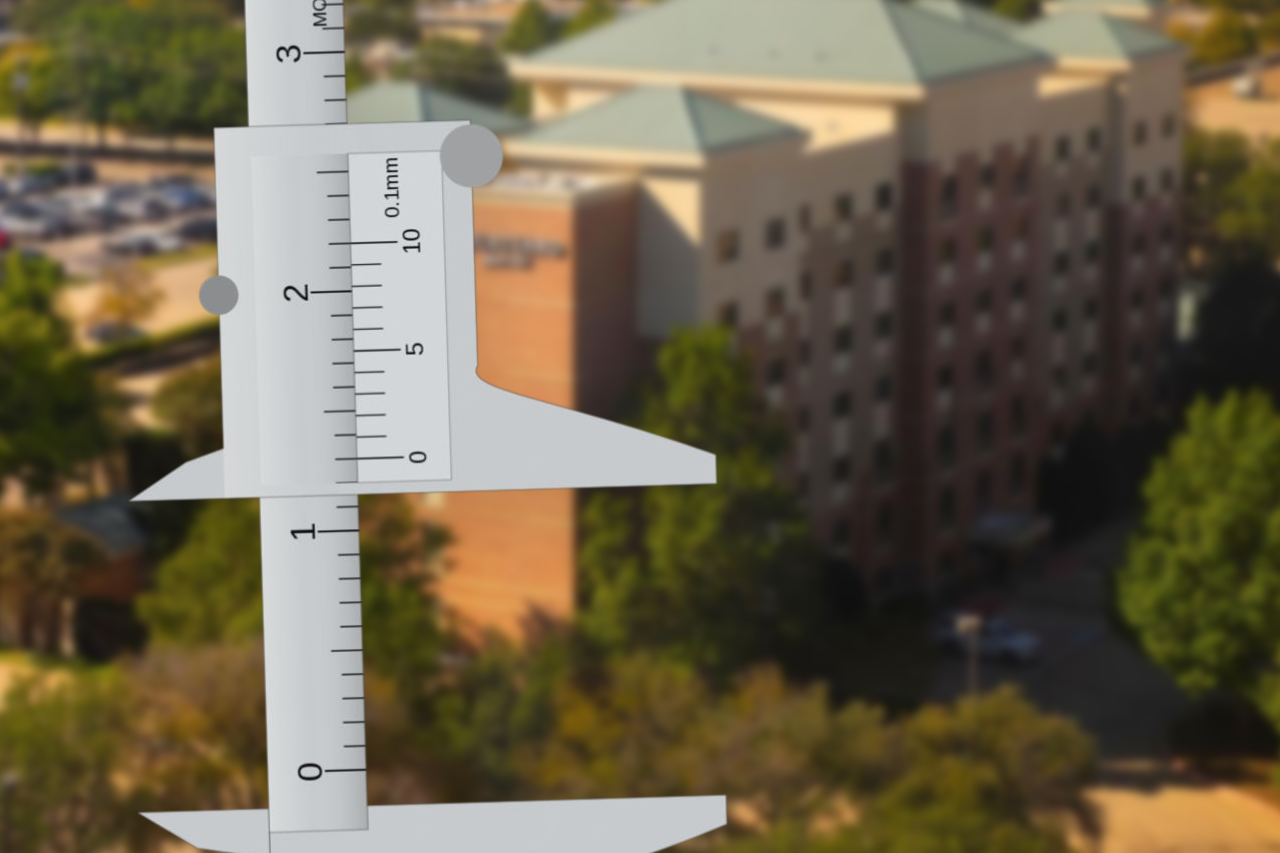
13.0 mm
